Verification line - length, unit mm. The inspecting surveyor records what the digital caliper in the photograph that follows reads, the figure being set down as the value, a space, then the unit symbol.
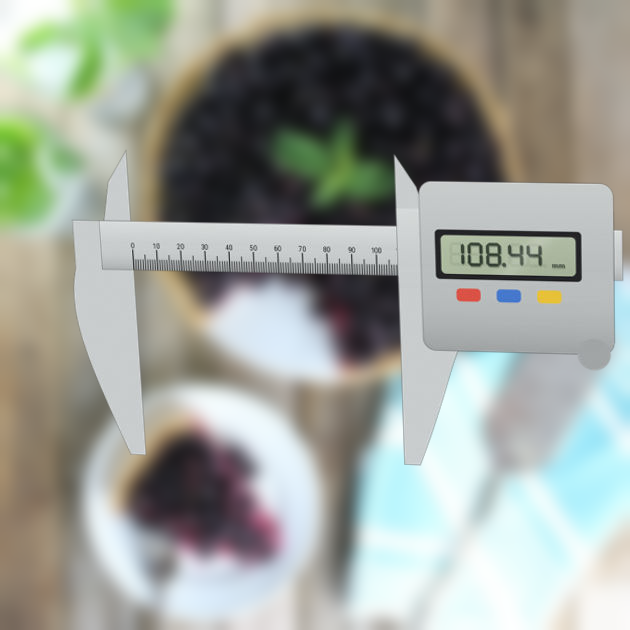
108.44 mm
